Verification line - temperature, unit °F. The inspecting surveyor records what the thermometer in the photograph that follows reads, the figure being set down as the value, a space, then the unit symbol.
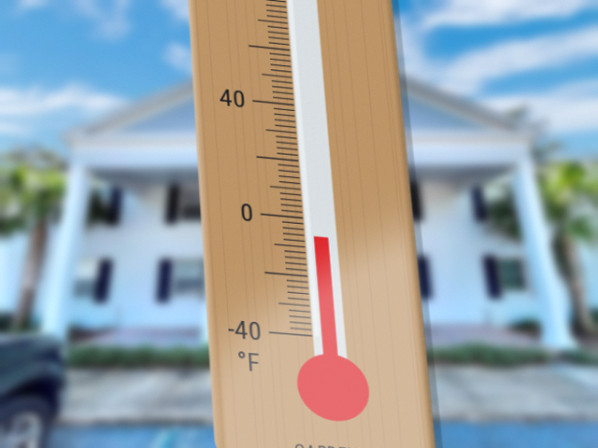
-6 °F
